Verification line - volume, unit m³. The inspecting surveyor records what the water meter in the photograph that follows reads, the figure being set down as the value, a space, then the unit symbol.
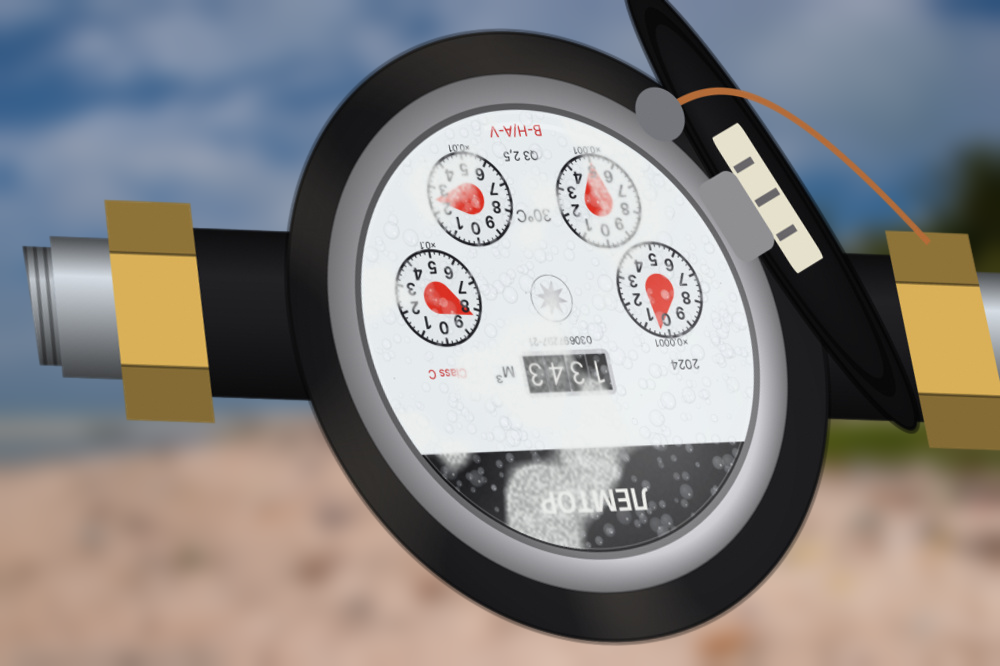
1343.8250 m³
